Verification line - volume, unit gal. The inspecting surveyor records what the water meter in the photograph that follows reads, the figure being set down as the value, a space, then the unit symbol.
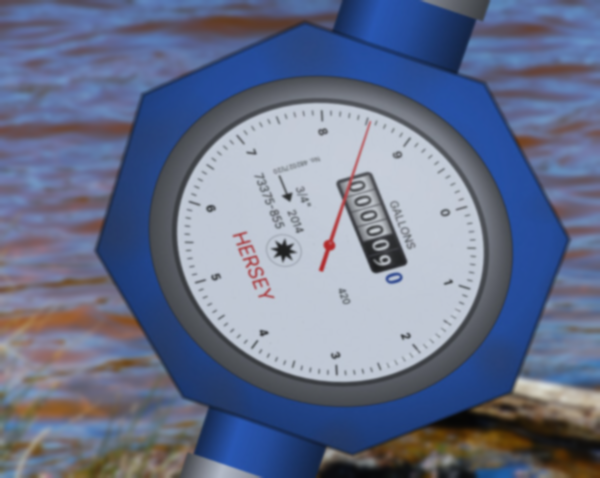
88.5 gal
